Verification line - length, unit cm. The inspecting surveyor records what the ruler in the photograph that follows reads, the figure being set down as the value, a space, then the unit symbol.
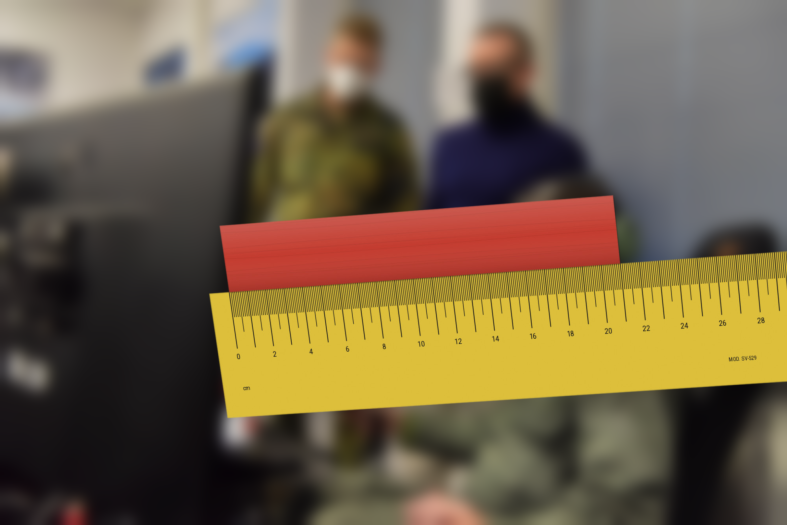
21 cm
